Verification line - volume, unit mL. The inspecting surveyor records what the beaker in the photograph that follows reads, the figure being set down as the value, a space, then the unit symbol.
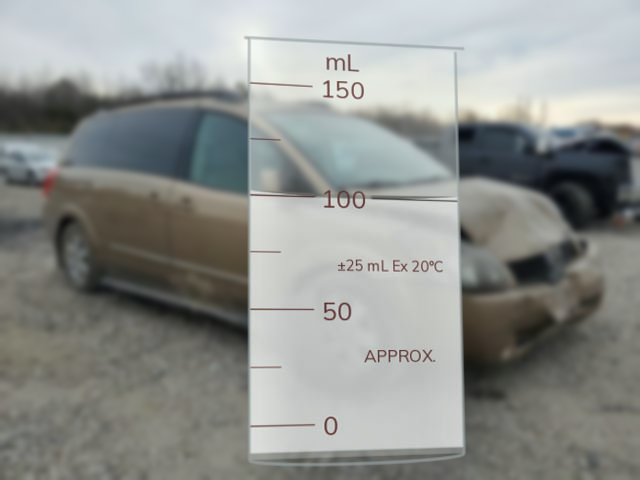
100 mL
